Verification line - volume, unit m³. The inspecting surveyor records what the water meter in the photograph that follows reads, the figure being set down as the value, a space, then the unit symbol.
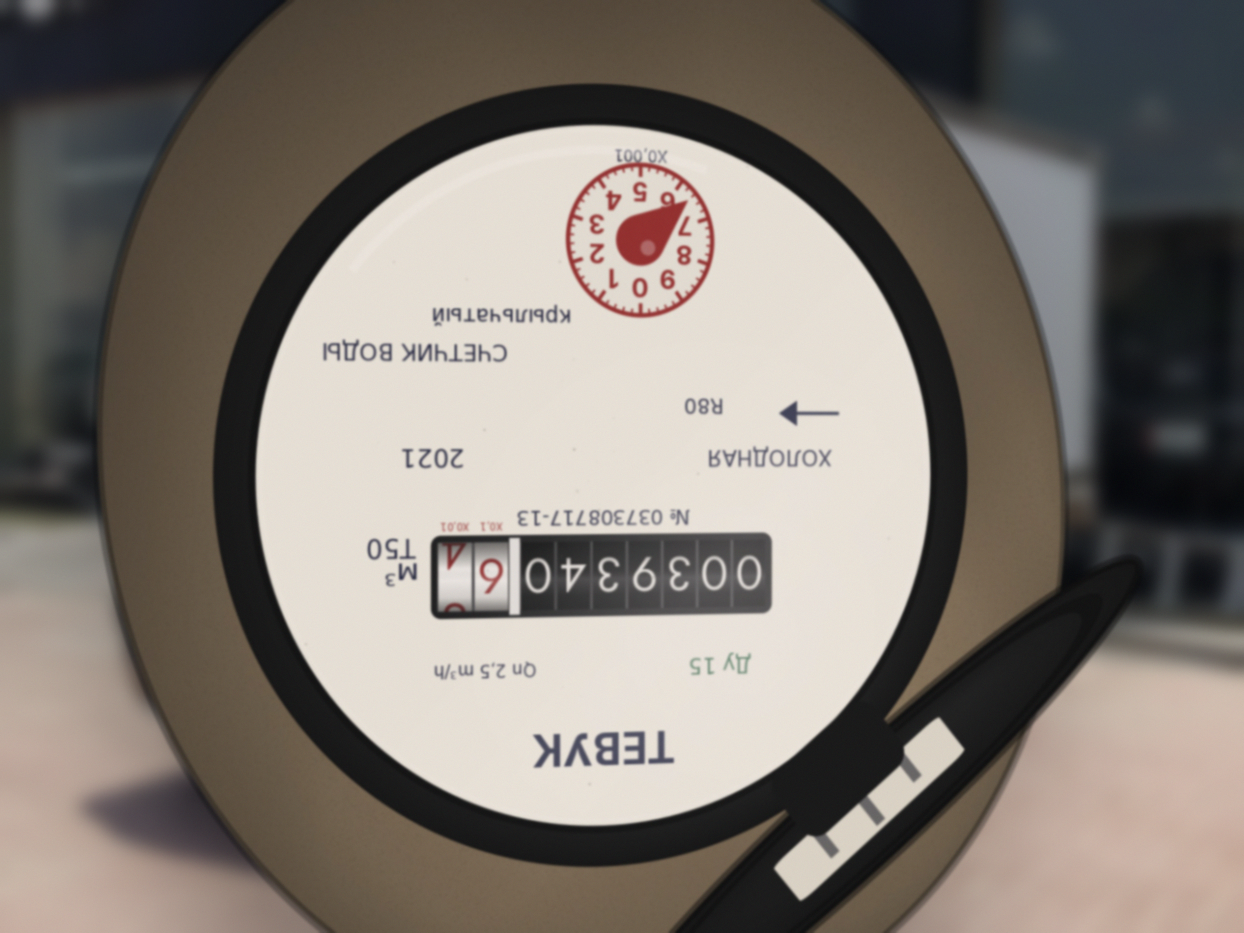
39340.636 m³
